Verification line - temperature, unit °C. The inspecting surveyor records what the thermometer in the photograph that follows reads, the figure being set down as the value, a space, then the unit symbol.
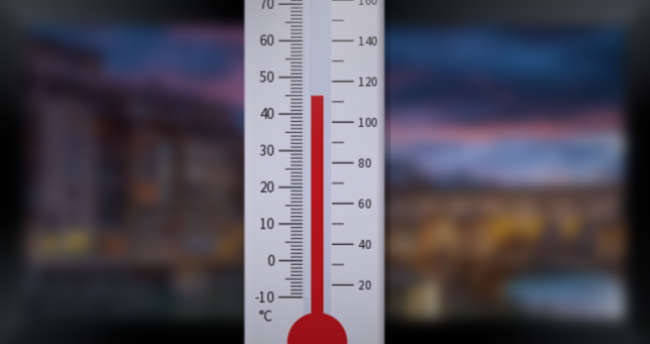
45 °C
